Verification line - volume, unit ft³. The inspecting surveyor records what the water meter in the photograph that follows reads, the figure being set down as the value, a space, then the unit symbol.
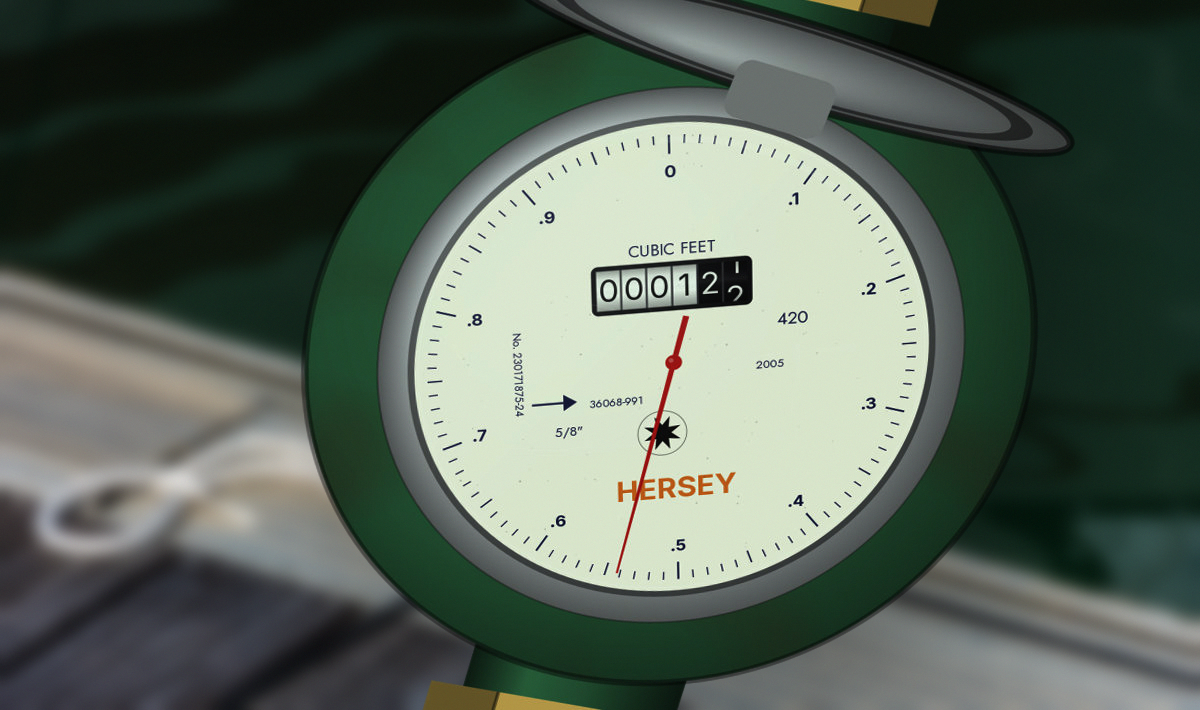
121.54 ft³
